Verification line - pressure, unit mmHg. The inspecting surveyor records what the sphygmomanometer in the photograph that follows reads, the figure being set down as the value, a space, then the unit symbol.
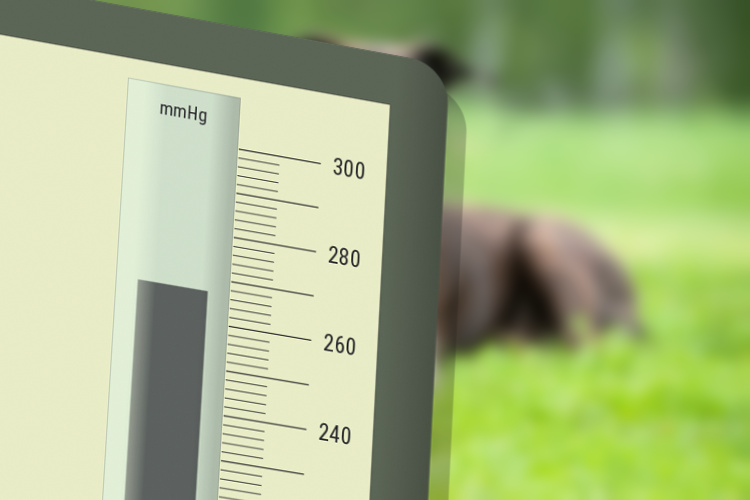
267 mmHg
